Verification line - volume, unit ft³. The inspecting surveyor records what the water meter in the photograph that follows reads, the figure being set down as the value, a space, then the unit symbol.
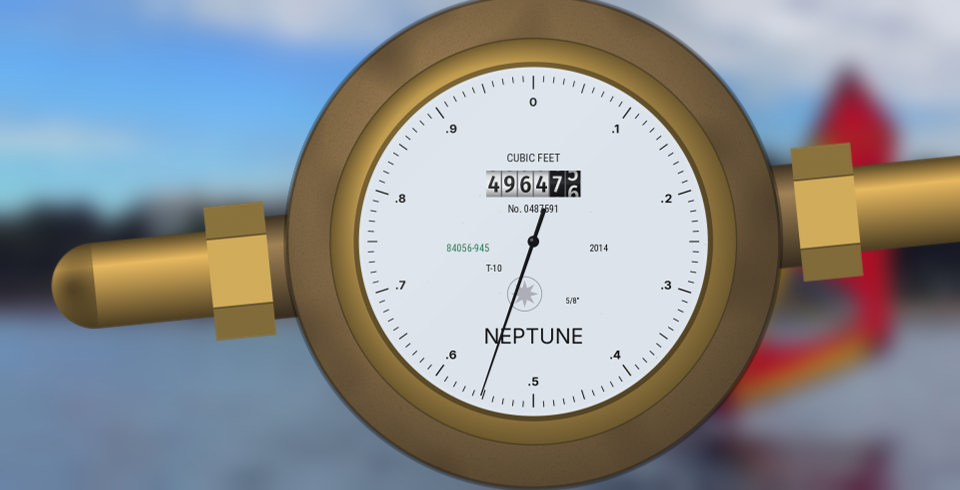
496475.55 ft³
